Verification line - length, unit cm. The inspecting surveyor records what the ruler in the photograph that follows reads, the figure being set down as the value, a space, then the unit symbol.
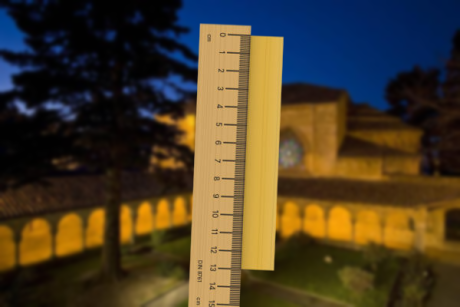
13 cm
